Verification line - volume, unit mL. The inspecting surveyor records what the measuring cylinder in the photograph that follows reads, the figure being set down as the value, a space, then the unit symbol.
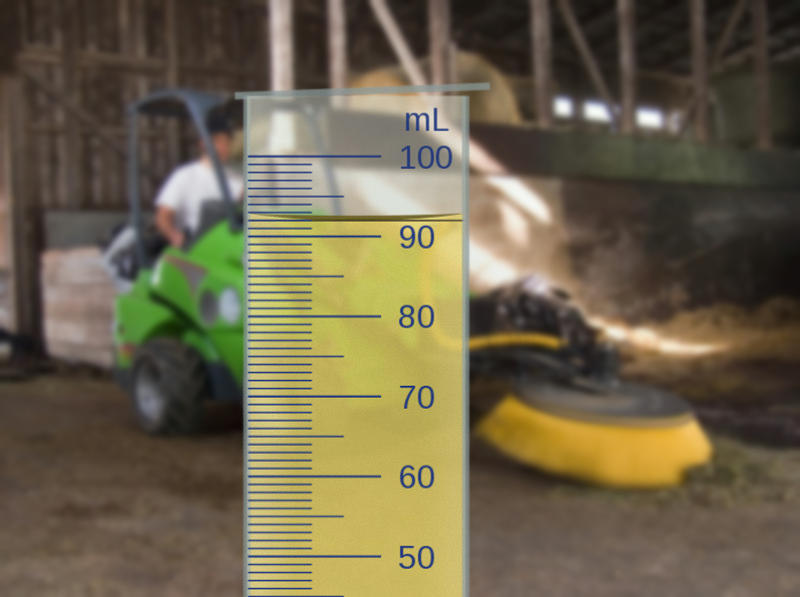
92 mL
